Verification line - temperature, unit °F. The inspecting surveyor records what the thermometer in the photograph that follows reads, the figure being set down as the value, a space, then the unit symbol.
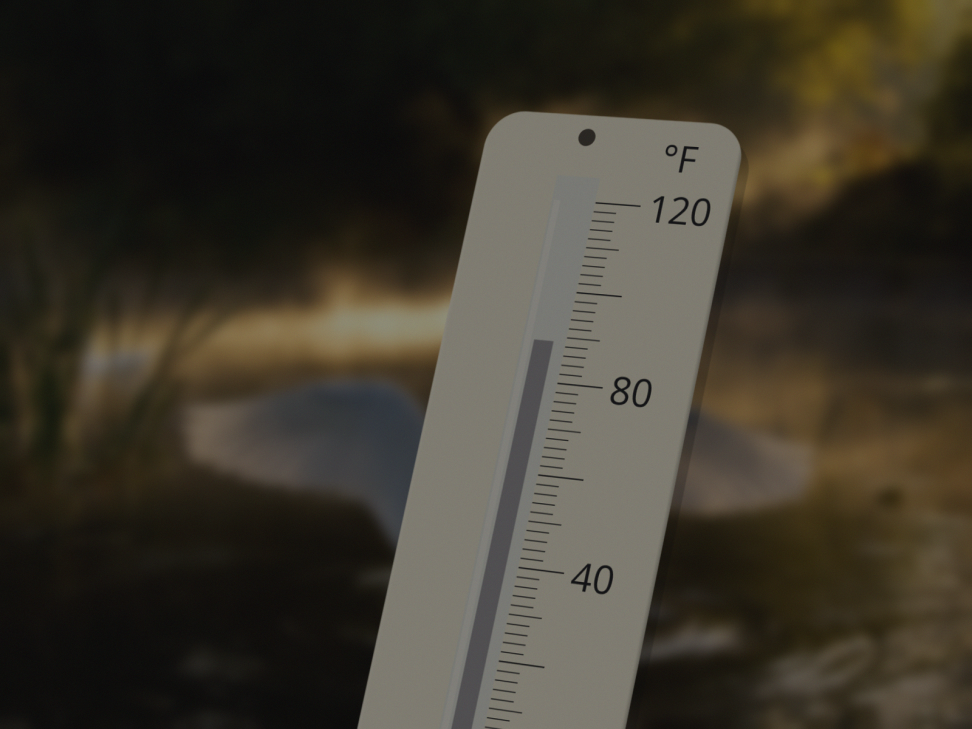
89 °F
